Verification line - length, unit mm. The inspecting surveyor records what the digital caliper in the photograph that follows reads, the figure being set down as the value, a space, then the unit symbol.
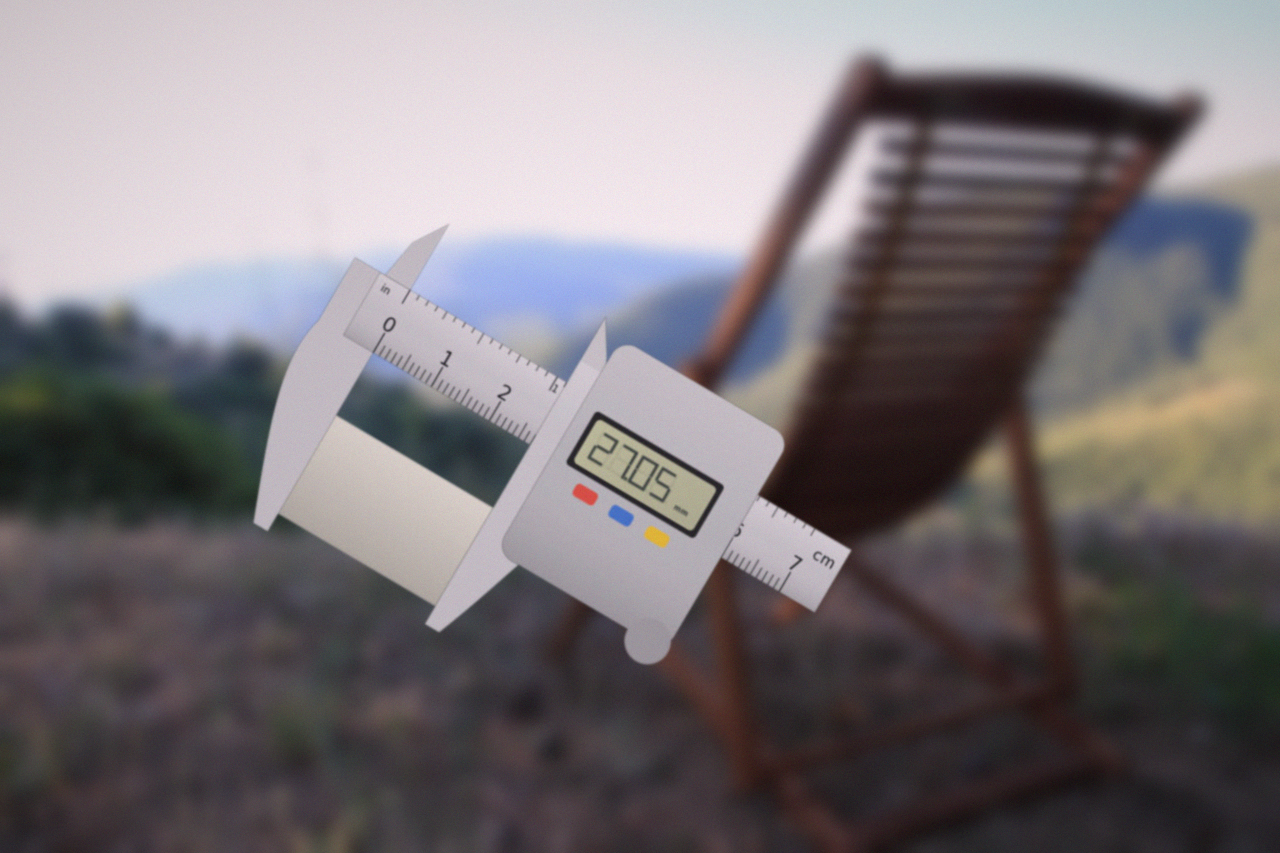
27.05 mm
